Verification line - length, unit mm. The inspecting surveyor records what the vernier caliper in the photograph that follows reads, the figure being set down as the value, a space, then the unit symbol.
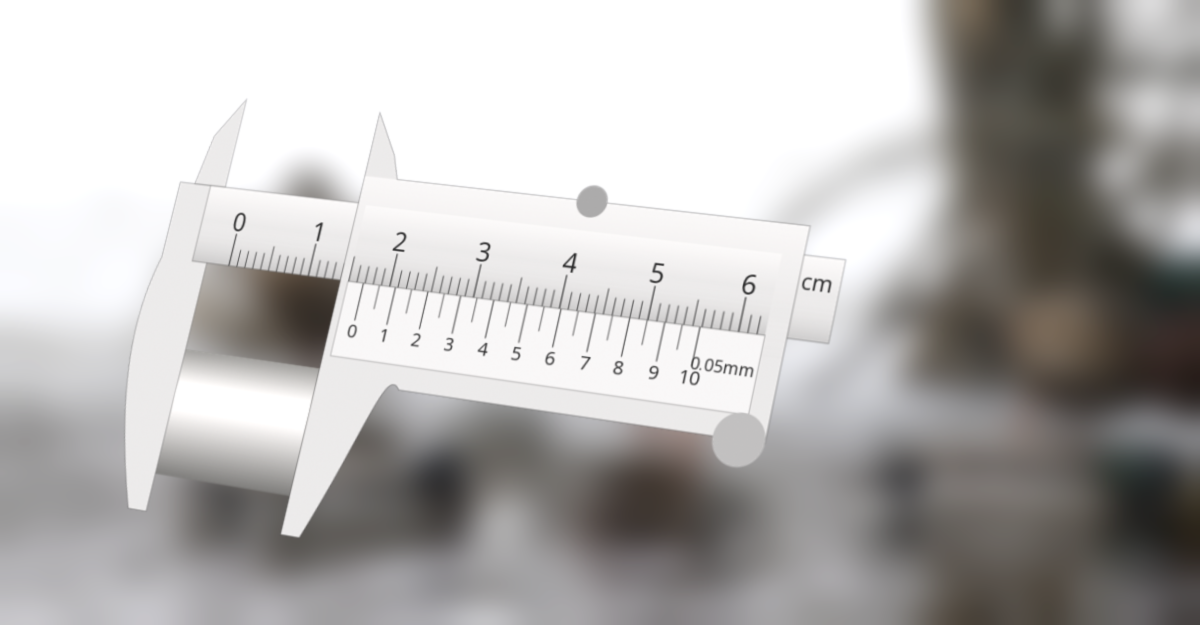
16.8 mm
